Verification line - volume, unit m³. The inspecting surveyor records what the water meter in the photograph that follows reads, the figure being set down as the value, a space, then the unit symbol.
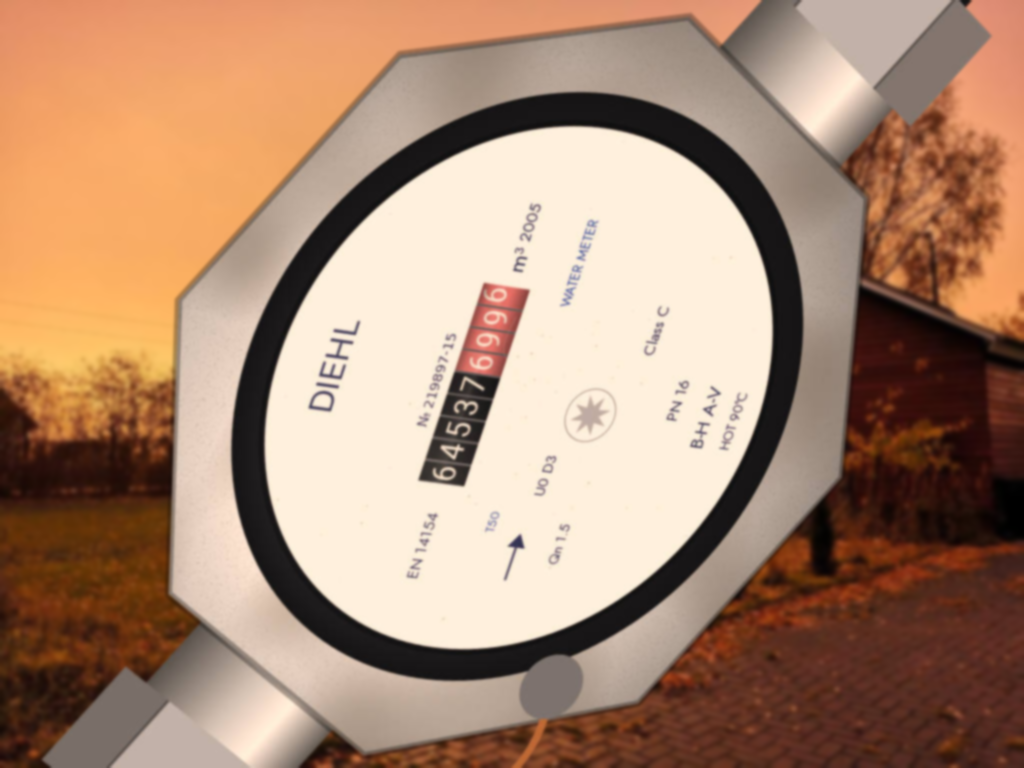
64537.6996 m³
